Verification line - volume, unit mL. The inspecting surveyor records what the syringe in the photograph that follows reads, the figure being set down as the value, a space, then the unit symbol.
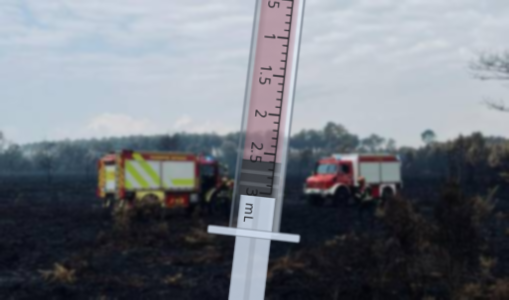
2.6 mL
